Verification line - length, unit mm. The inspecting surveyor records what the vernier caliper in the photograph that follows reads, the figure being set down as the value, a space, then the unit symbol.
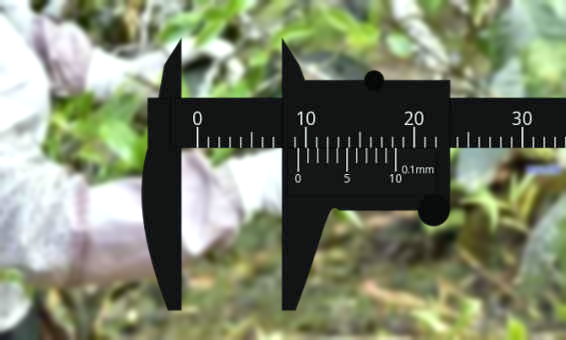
9.3 mm
